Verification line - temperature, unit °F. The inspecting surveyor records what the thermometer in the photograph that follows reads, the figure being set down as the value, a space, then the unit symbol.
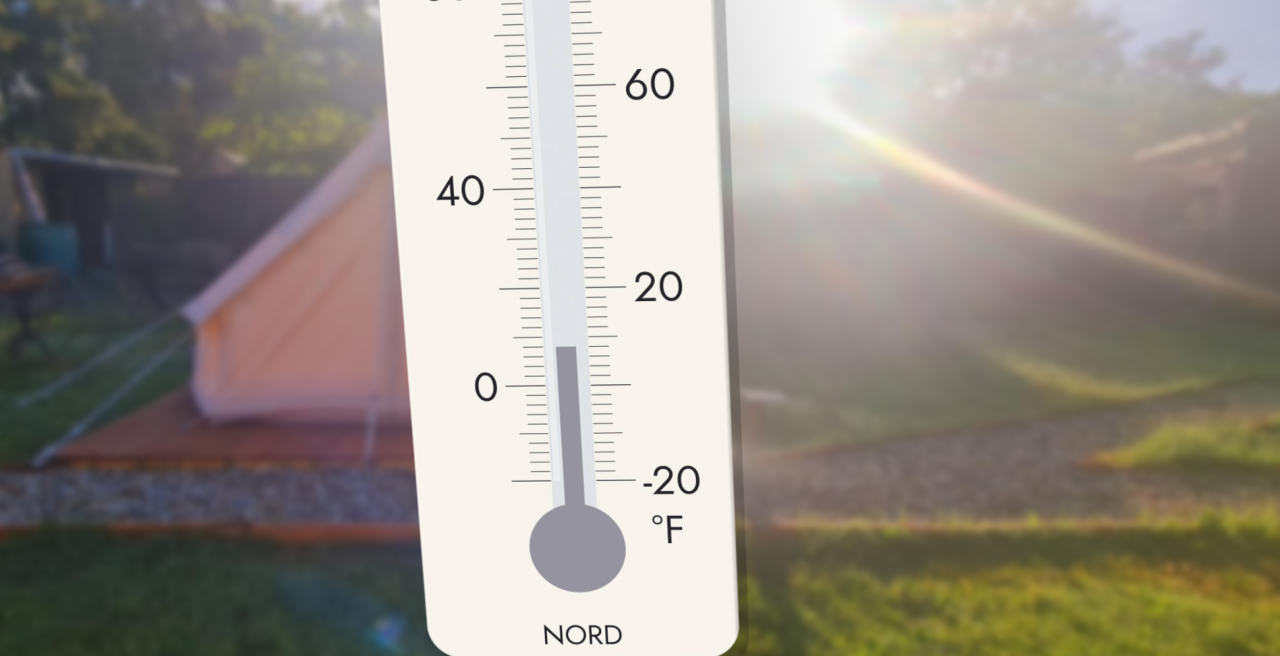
8 °F
